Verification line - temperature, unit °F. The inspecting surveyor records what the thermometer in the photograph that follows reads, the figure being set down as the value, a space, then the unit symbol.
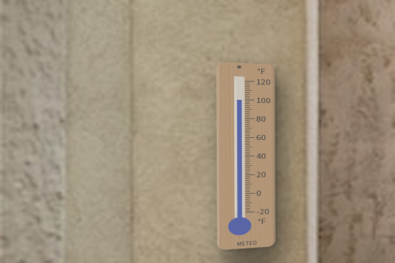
100 °F
